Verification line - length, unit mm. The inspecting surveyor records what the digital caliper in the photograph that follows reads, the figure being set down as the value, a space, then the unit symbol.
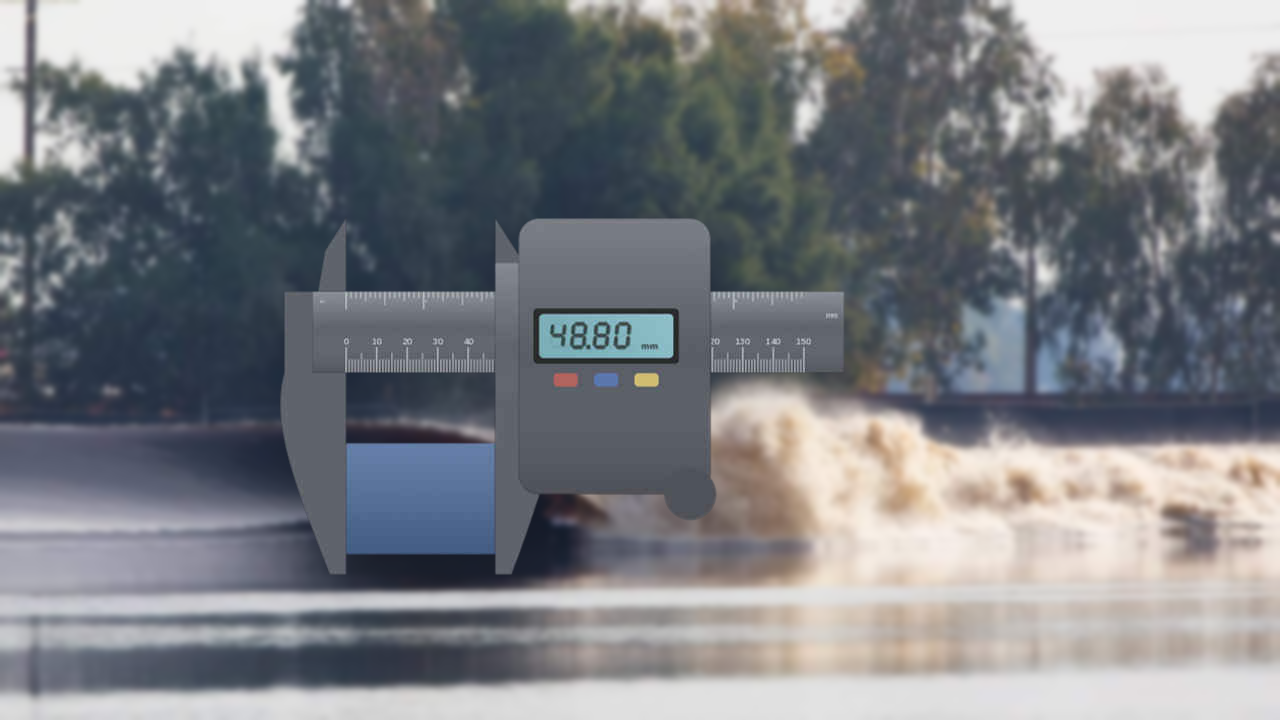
48.80 mm
